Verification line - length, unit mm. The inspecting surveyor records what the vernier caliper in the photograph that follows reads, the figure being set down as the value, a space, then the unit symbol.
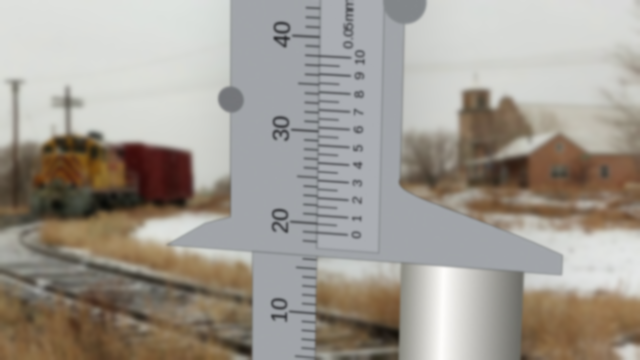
19.0 mm
